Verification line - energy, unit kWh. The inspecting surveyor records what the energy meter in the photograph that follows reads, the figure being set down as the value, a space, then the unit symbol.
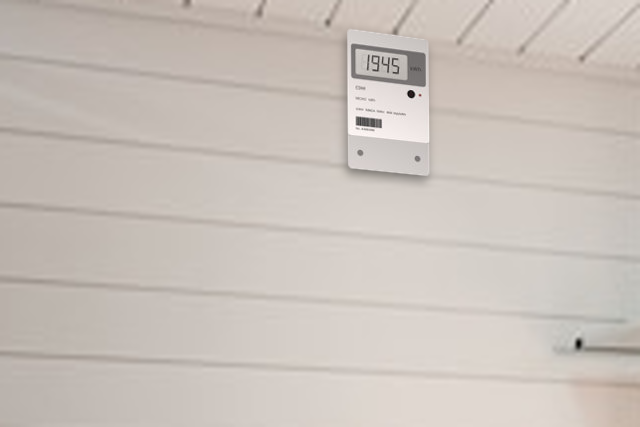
1945 kWh
